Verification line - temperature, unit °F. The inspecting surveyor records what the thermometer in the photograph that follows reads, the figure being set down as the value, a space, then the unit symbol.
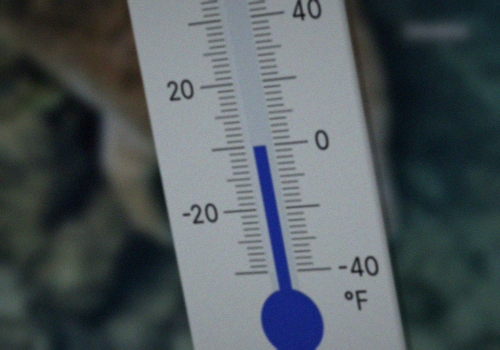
0 °F
